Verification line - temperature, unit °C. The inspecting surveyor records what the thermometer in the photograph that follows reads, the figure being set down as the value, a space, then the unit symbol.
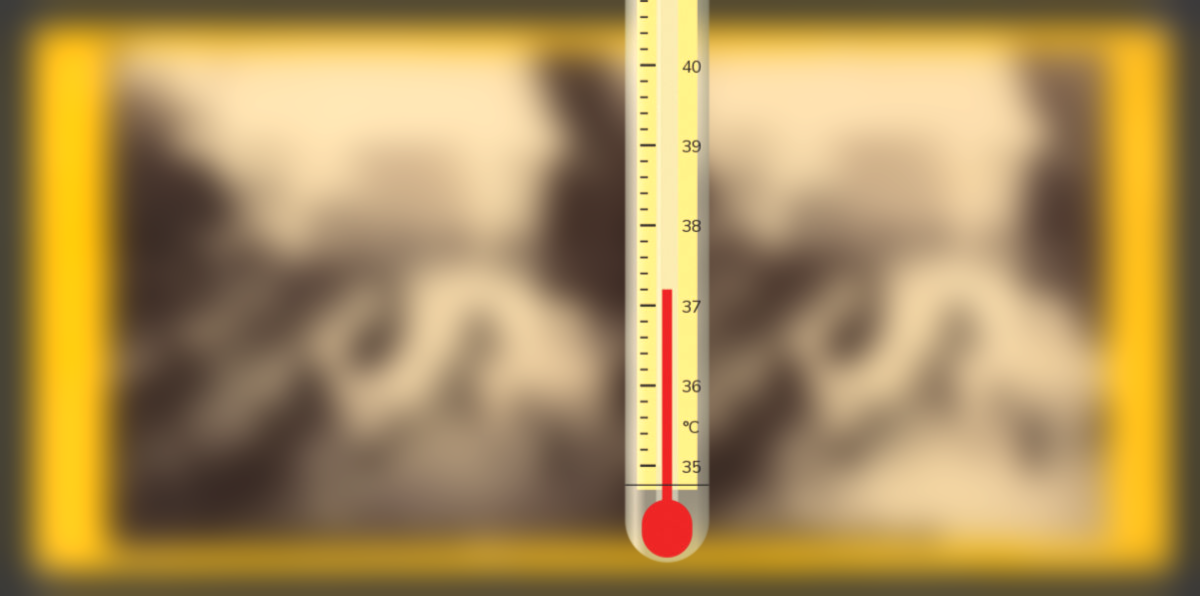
37.2 °C
